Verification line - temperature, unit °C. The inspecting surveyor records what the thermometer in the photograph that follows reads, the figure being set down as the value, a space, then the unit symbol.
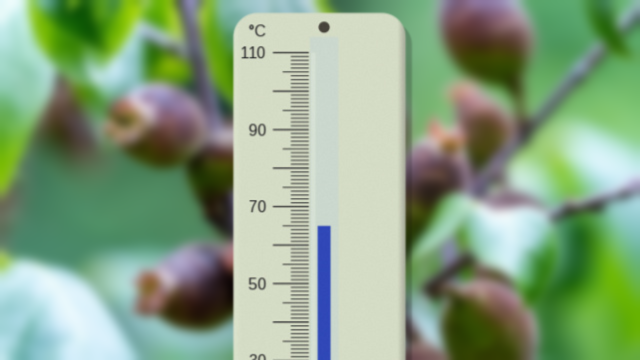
65 °C
